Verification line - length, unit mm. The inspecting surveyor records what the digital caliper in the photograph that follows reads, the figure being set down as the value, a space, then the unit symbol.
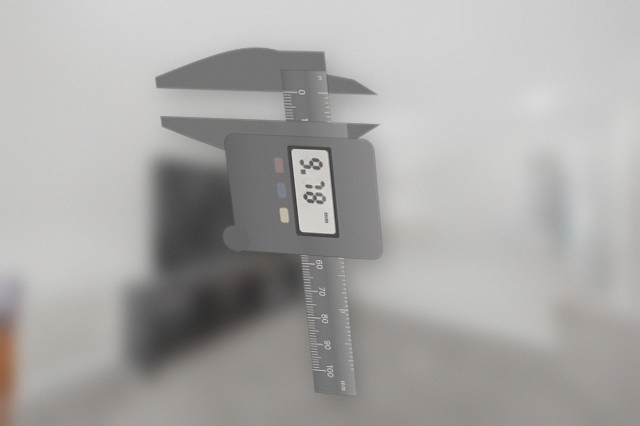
9.78 mm
